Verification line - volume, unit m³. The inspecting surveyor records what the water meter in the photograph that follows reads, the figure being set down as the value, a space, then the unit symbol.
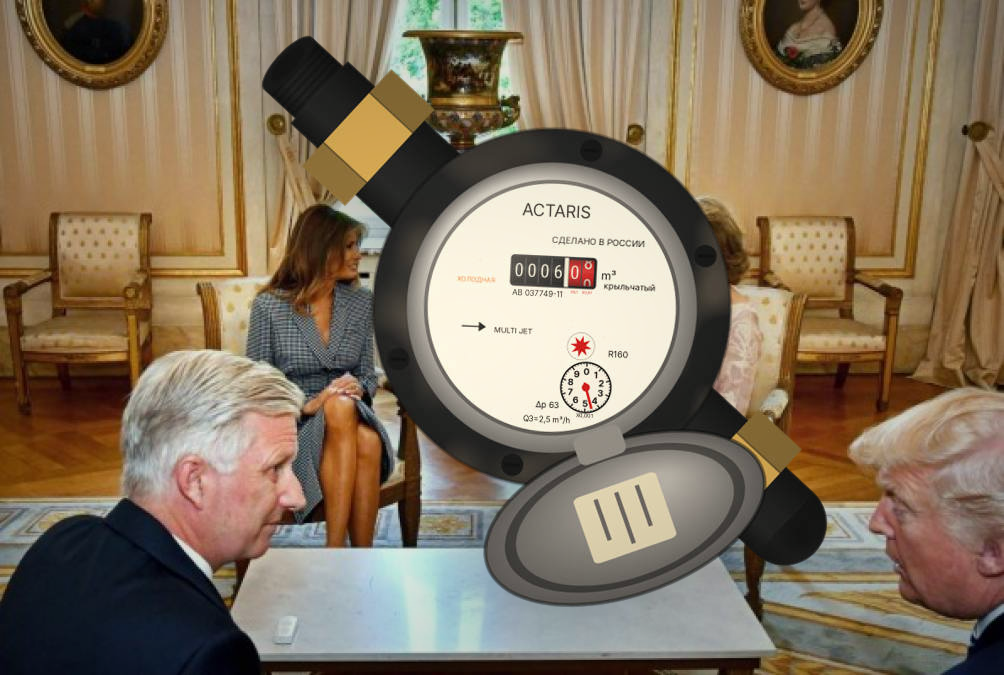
6.084 m³
